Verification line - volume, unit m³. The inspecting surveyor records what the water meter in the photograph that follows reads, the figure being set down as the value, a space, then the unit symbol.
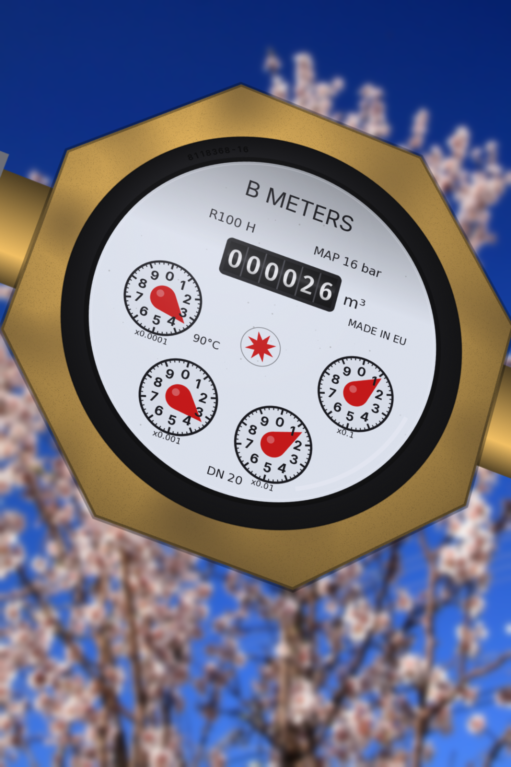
26.1133 m³
